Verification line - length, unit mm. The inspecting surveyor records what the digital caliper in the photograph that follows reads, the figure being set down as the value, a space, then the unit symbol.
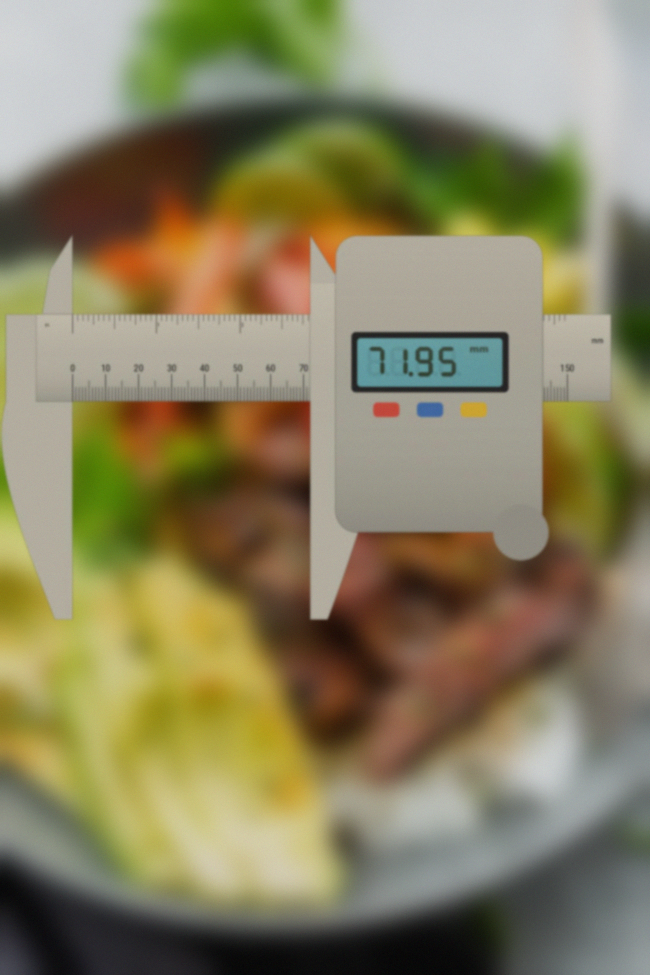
71.95 mm
